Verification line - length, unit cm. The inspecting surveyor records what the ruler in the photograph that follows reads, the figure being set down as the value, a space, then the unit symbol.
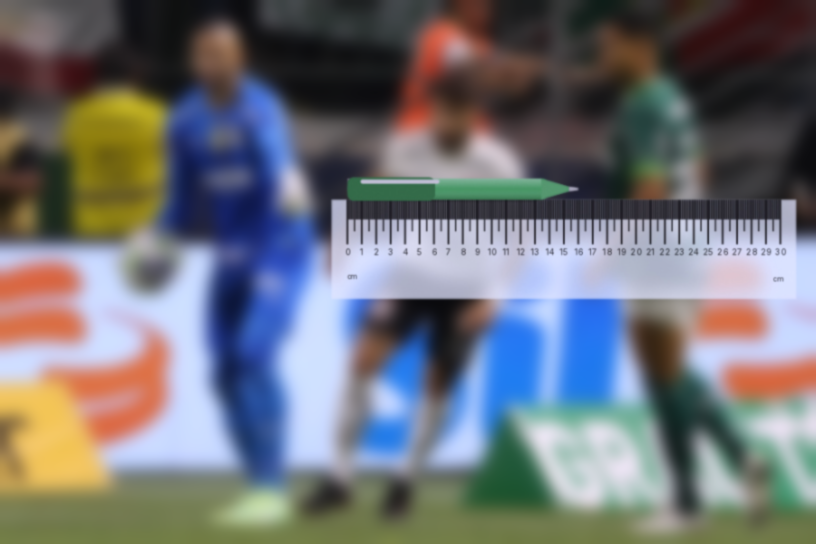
16 cm
